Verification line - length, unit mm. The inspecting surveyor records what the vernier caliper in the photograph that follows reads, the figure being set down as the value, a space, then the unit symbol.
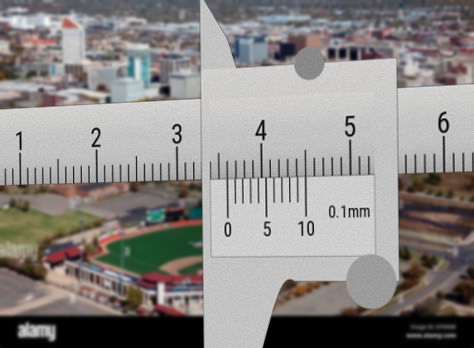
36.0 mm
